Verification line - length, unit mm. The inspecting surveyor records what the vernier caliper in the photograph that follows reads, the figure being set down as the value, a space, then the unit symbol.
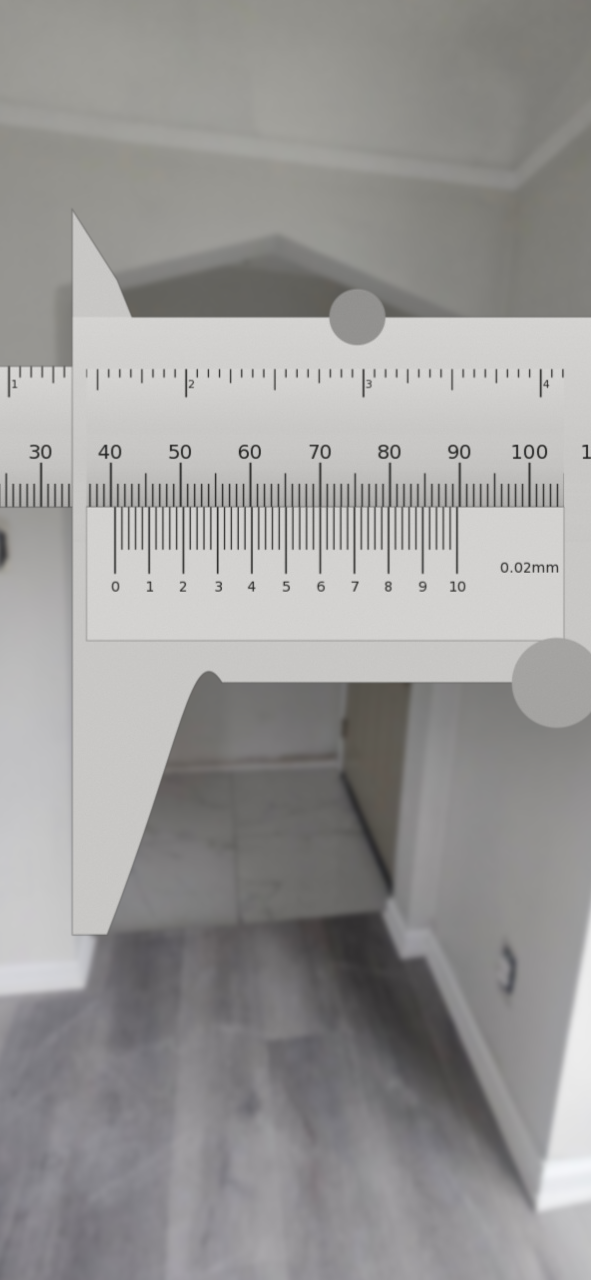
40.6 mm
